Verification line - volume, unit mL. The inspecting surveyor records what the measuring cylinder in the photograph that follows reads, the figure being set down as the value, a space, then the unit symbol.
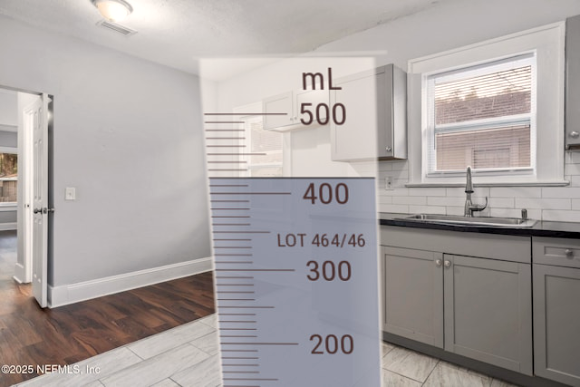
420 mL
